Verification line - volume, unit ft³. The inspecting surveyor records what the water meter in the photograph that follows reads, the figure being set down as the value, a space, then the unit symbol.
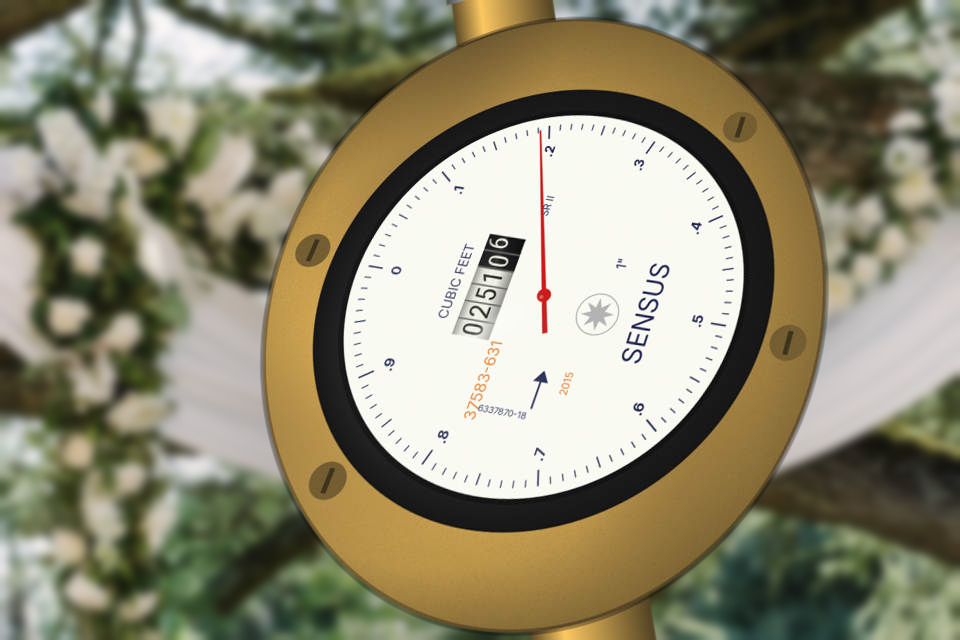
25106.19 ft³
